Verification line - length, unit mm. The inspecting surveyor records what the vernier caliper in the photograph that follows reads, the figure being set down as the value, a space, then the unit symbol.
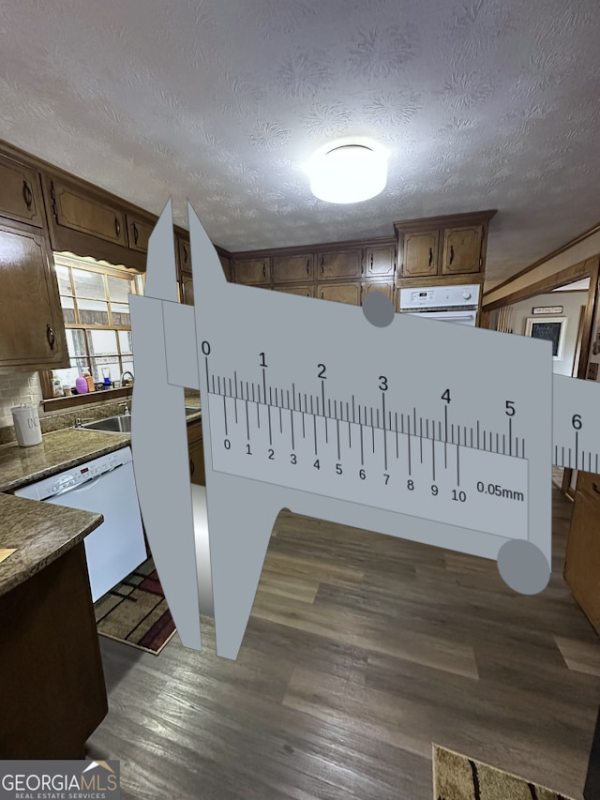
2.8 mm
